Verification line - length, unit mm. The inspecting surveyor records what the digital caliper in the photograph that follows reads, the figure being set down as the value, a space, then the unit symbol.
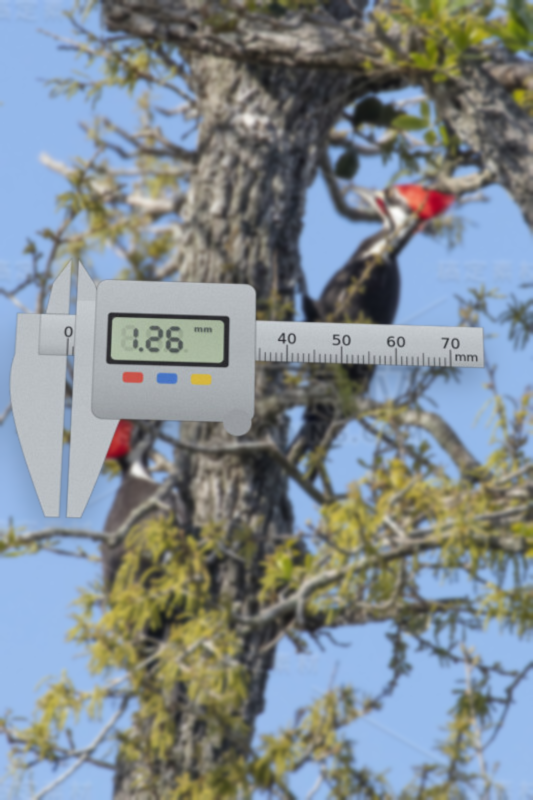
1.26 mm
